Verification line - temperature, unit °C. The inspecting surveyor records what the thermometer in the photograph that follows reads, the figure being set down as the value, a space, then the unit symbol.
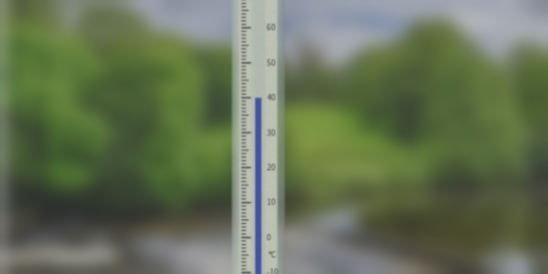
40 °C
